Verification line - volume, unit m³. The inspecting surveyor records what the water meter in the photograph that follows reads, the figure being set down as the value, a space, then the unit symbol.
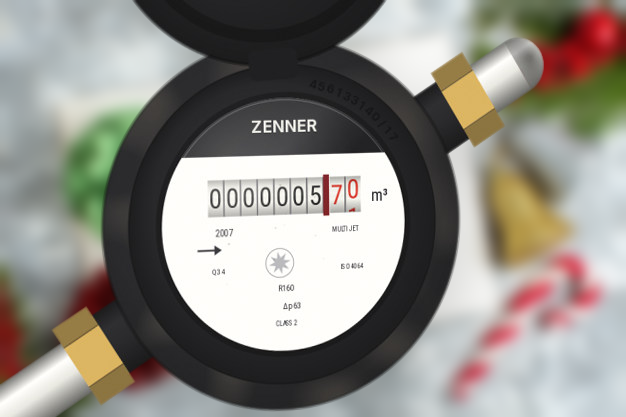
5.70 m³
